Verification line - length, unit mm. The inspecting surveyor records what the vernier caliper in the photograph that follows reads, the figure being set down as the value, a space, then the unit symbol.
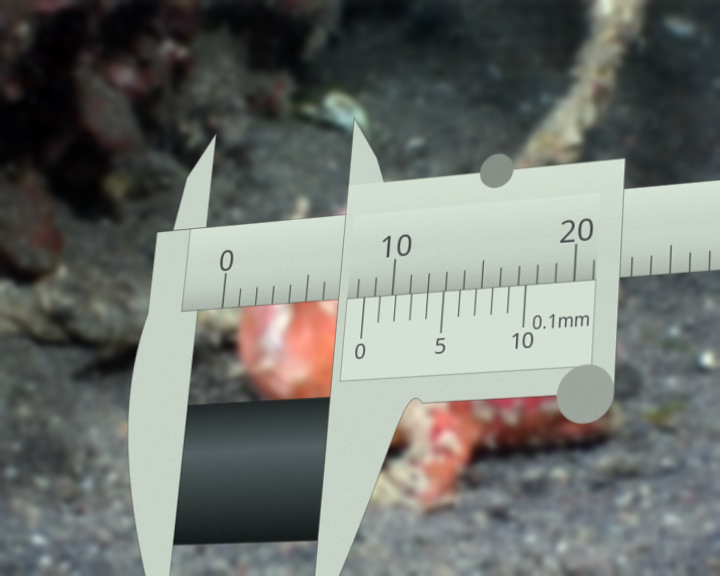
8.4 mm
